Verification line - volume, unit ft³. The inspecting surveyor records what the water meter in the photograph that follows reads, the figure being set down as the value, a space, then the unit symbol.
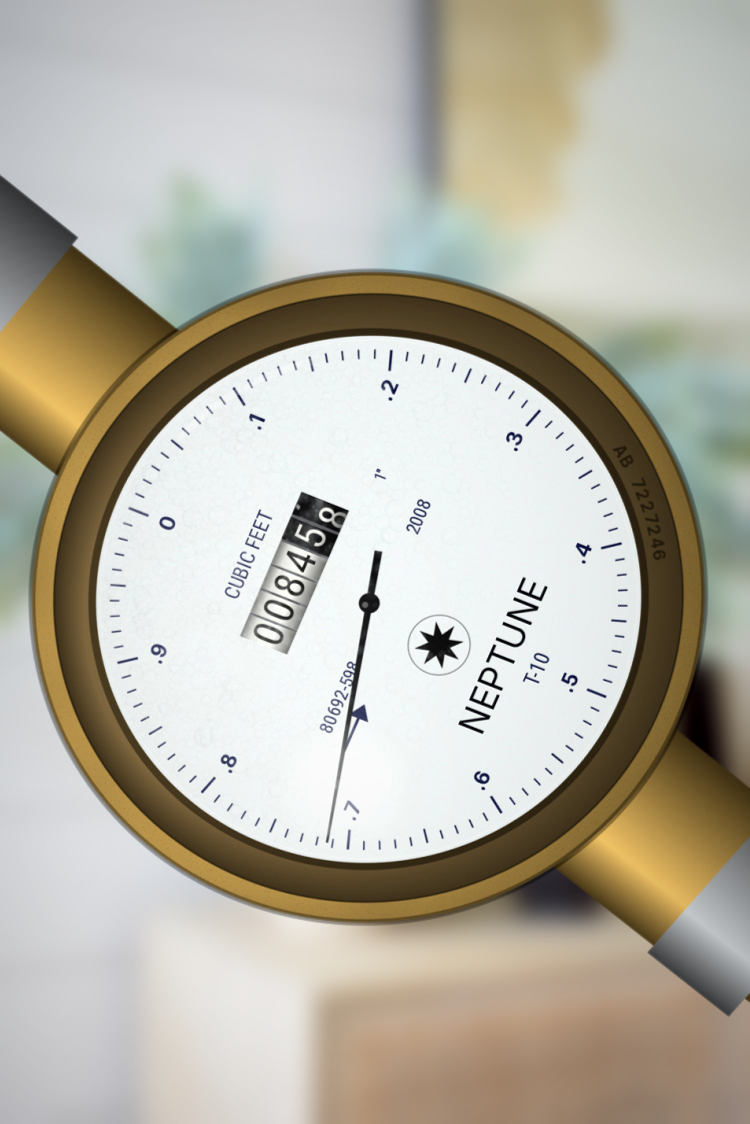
8457.71 ft³
